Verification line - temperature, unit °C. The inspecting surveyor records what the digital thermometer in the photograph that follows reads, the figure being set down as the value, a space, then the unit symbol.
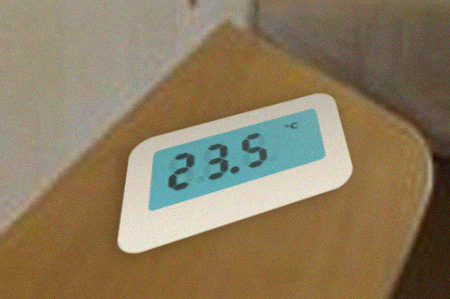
23.5 °C
